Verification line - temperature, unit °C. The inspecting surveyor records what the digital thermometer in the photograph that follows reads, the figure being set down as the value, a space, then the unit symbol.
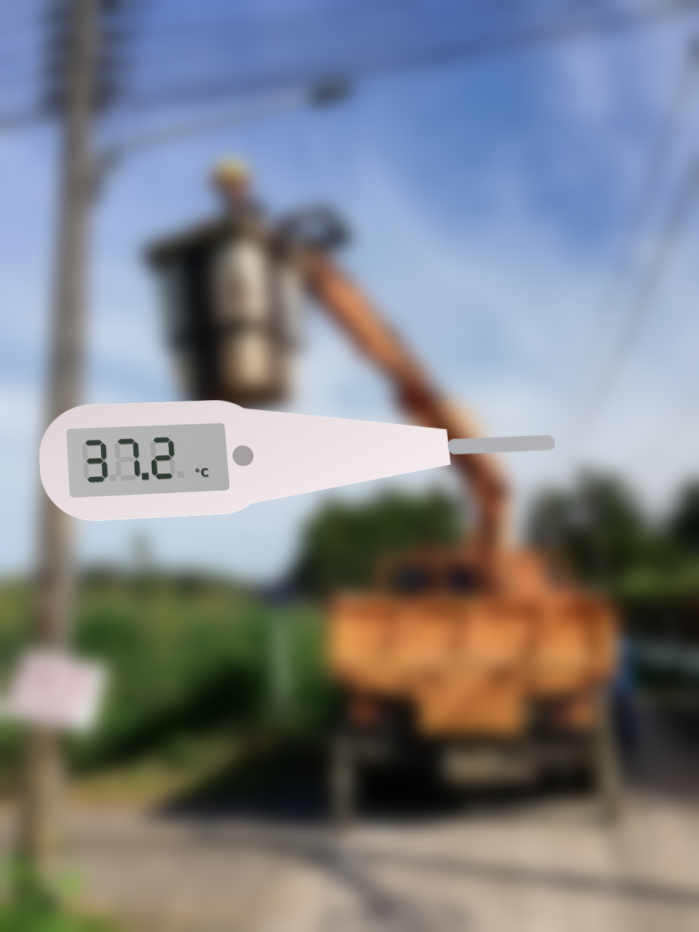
37.2 °C
